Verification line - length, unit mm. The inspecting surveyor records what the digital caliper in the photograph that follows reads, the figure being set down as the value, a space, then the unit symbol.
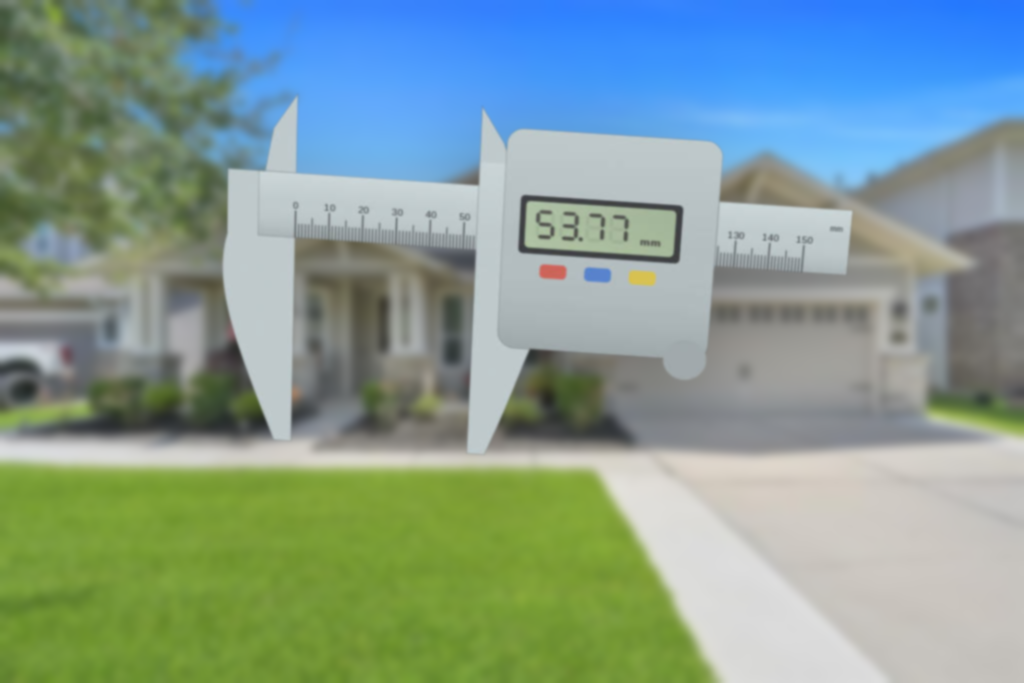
53.77 mm
